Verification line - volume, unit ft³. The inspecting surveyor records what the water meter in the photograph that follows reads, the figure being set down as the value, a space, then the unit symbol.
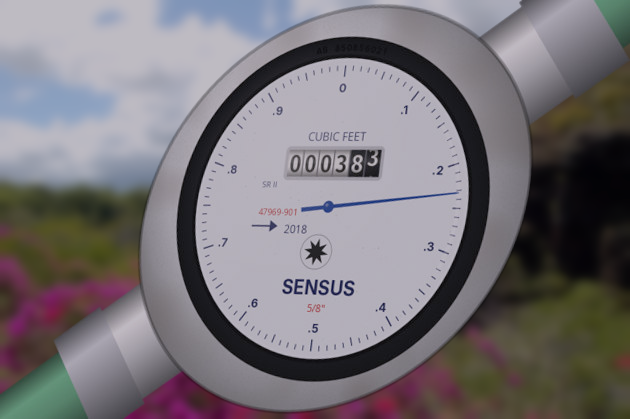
383.23 ft³
